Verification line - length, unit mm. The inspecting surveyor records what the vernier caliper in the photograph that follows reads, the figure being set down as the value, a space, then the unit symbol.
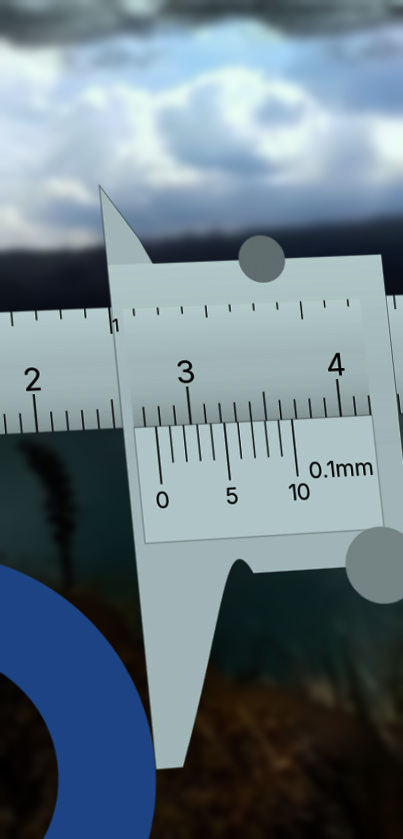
27.7 mm
